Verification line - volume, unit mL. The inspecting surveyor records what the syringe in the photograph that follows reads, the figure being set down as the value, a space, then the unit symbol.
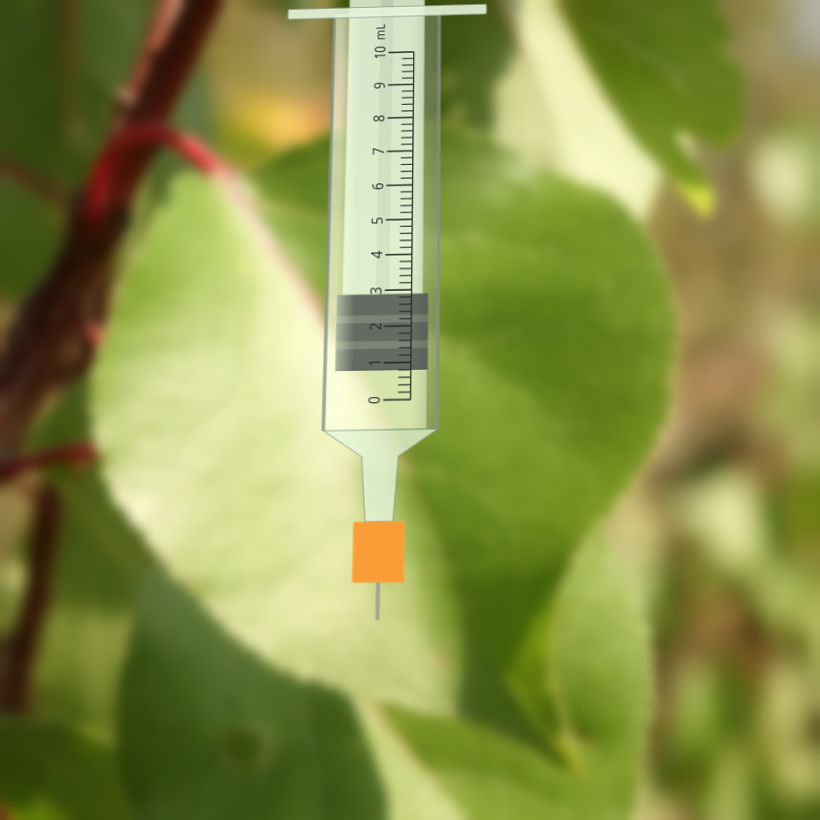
0.8 mL
